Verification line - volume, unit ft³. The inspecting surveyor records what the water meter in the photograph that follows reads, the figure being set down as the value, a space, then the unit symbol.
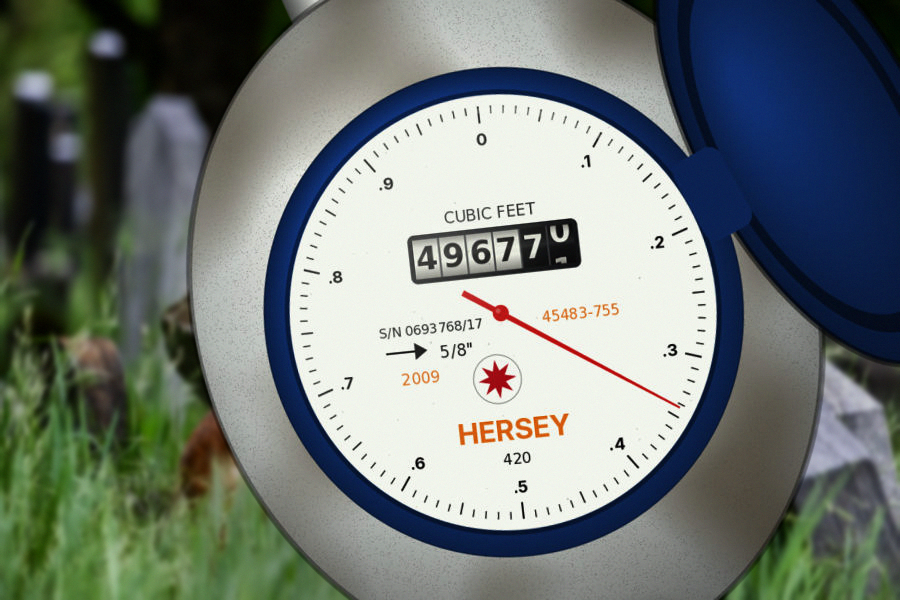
496770.34 ft³
